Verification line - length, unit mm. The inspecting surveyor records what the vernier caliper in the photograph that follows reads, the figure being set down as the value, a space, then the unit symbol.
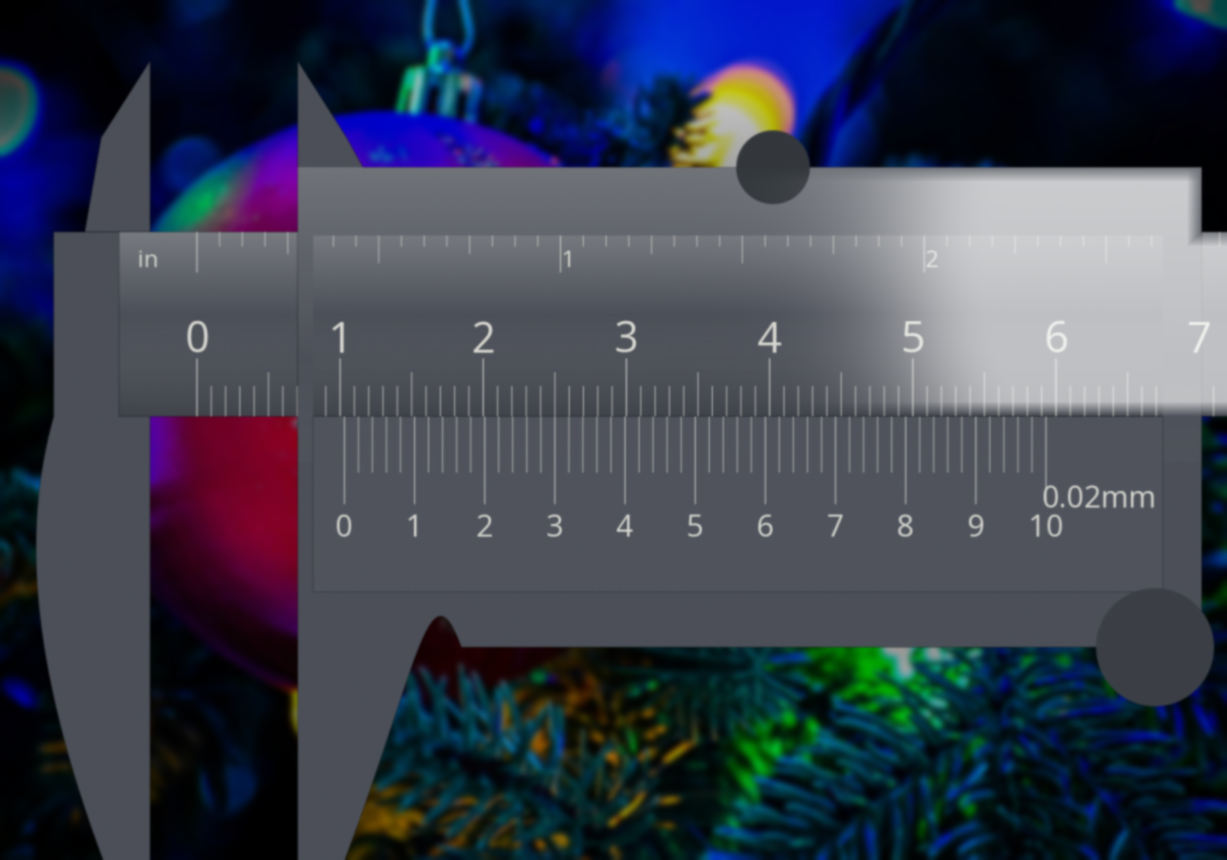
10.3 mm
